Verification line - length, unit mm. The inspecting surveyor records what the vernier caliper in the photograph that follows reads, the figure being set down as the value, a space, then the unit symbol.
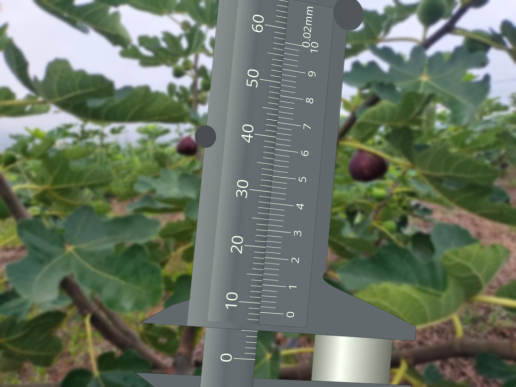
8.4 mm
